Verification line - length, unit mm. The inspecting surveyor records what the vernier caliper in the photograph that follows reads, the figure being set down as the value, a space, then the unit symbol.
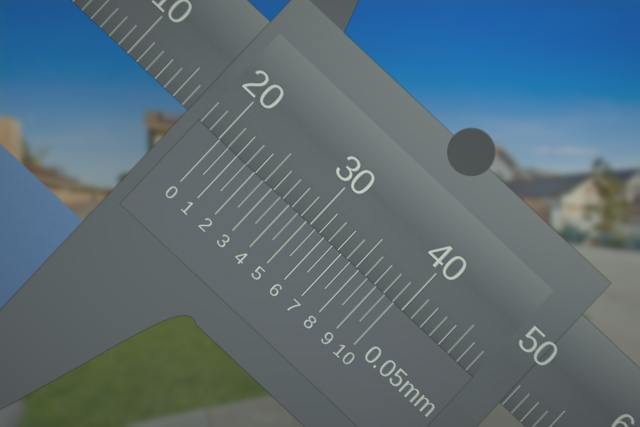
20.1 mm
